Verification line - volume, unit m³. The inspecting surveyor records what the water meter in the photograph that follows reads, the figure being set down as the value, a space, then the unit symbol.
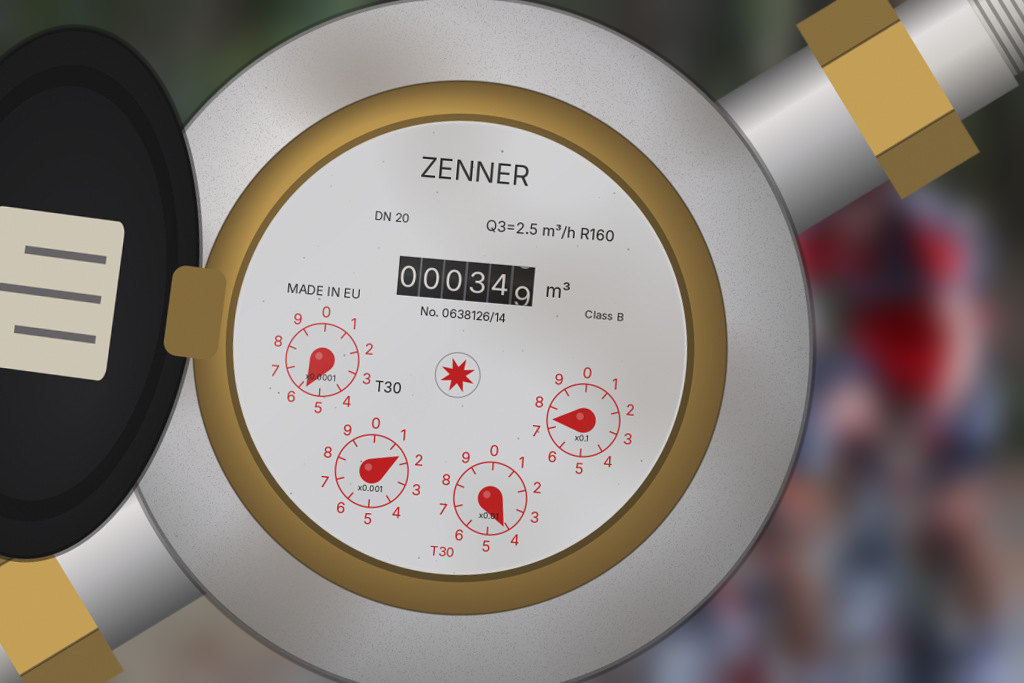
348.7415 m³
